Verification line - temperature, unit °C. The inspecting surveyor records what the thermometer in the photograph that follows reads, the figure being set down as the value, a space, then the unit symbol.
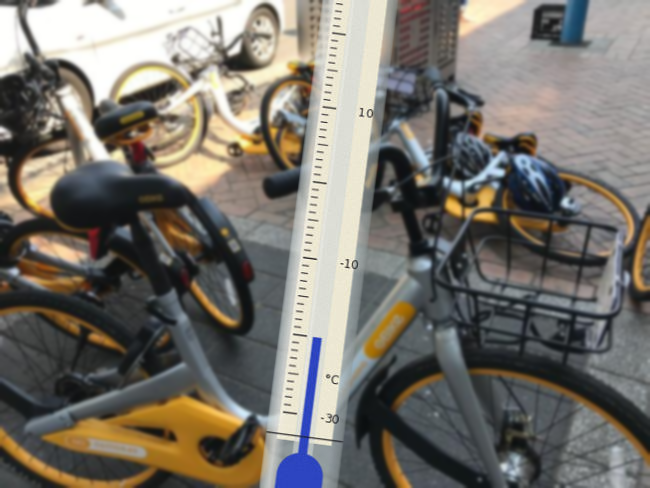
-20 °C
